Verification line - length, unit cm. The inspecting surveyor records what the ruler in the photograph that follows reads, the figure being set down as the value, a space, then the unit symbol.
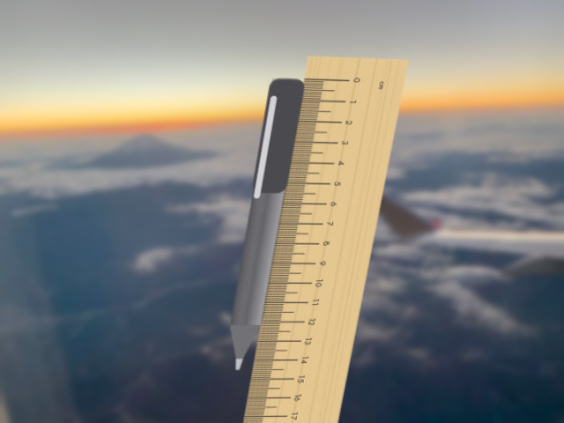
14.5 cm
